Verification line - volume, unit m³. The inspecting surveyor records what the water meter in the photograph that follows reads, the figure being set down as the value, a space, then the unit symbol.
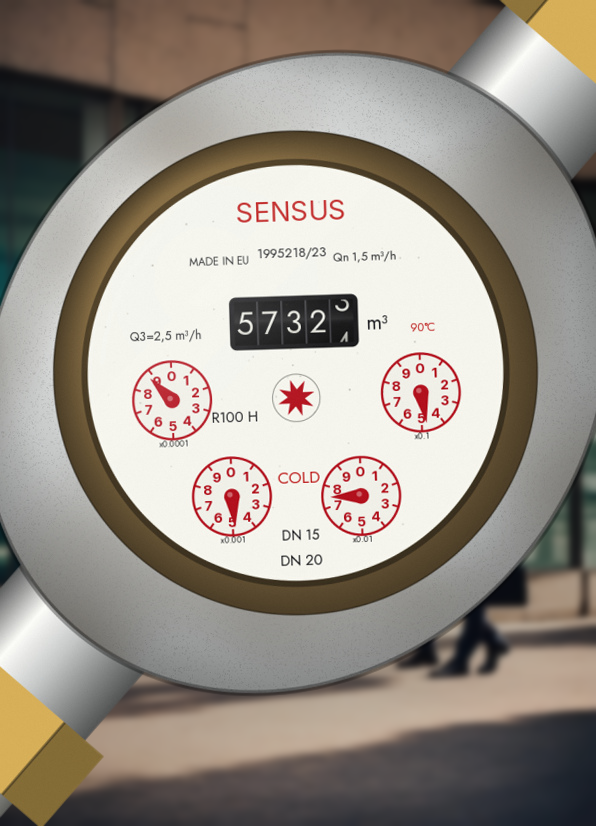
57323.4748 m³
